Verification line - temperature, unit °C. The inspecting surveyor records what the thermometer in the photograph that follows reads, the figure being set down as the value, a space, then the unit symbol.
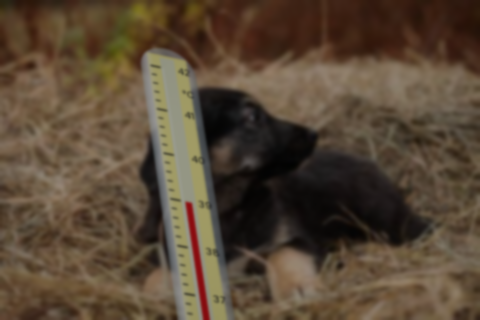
39 °C
